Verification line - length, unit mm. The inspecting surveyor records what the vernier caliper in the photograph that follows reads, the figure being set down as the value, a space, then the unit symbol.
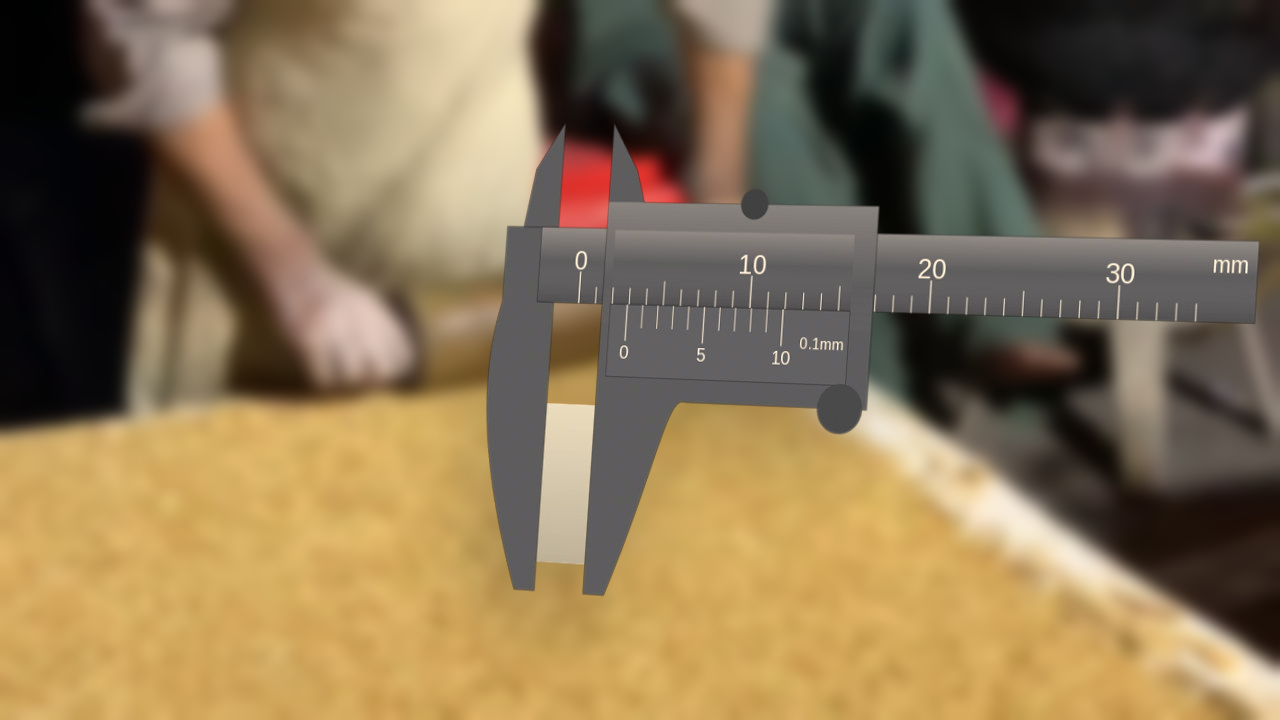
2.9 mm
